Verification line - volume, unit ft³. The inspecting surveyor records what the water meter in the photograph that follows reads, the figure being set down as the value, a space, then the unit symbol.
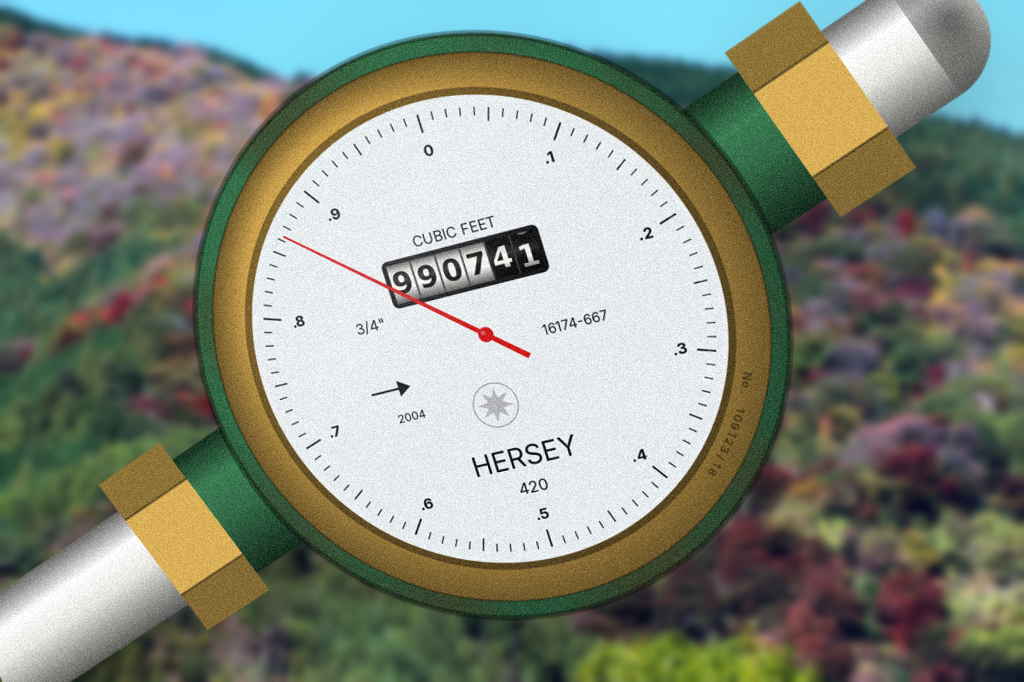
990740.86 ft³
